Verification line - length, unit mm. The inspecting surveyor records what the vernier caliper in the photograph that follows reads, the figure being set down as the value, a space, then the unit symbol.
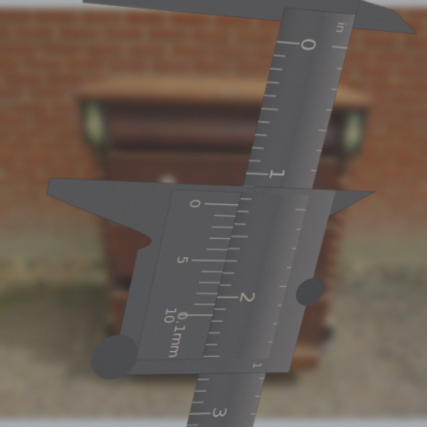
12.5 mm
